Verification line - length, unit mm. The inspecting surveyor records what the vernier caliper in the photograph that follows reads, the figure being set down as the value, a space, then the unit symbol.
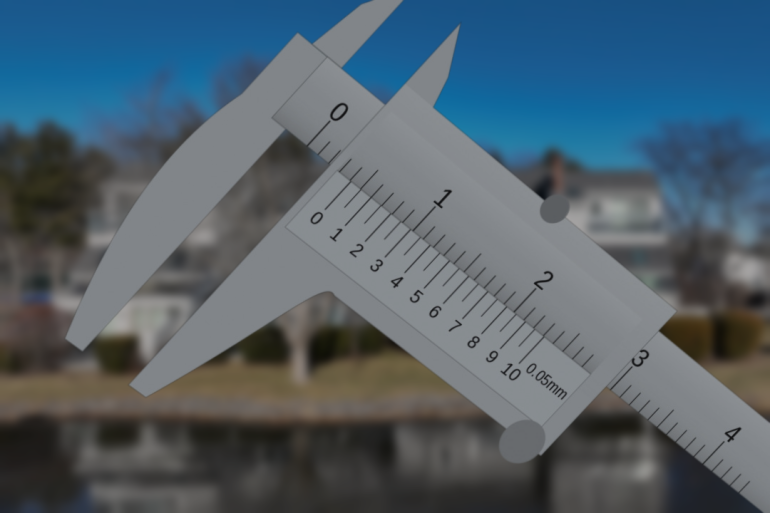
4.1 mm
